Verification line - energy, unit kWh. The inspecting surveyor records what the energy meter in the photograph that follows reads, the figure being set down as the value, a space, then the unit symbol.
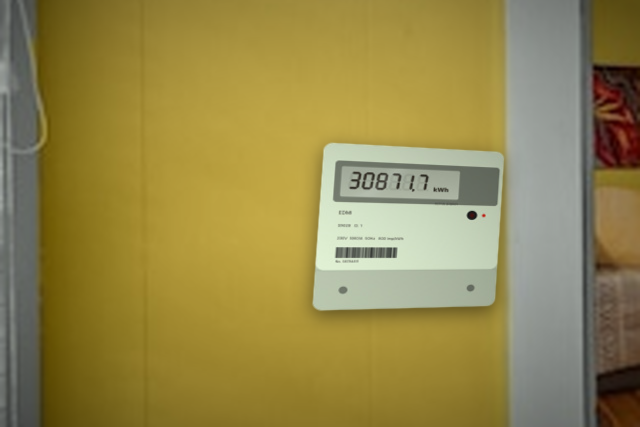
30871.7 kWh
